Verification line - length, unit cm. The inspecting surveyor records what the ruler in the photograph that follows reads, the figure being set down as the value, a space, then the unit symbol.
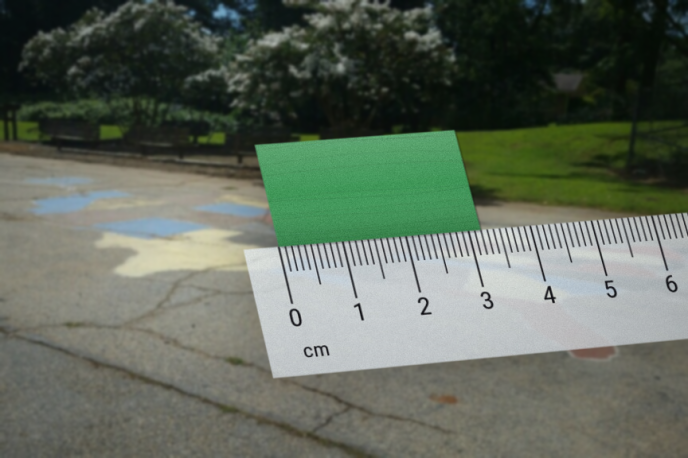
3.2 cm
